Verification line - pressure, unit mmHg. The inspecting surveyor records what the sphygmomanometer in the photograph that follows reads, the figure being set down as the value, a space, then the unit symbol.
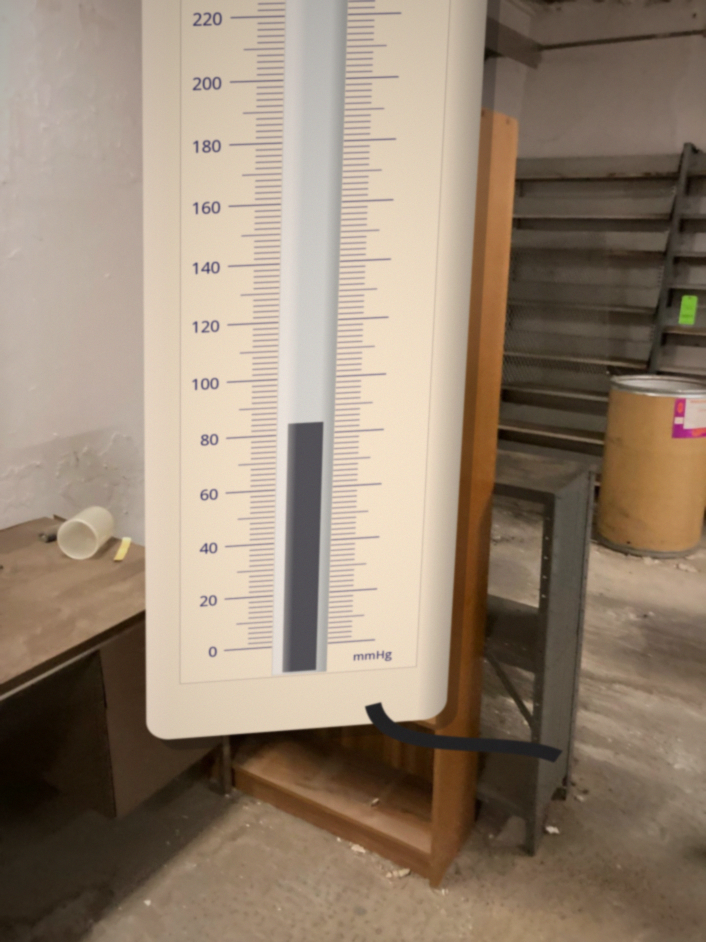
84 mmHg
